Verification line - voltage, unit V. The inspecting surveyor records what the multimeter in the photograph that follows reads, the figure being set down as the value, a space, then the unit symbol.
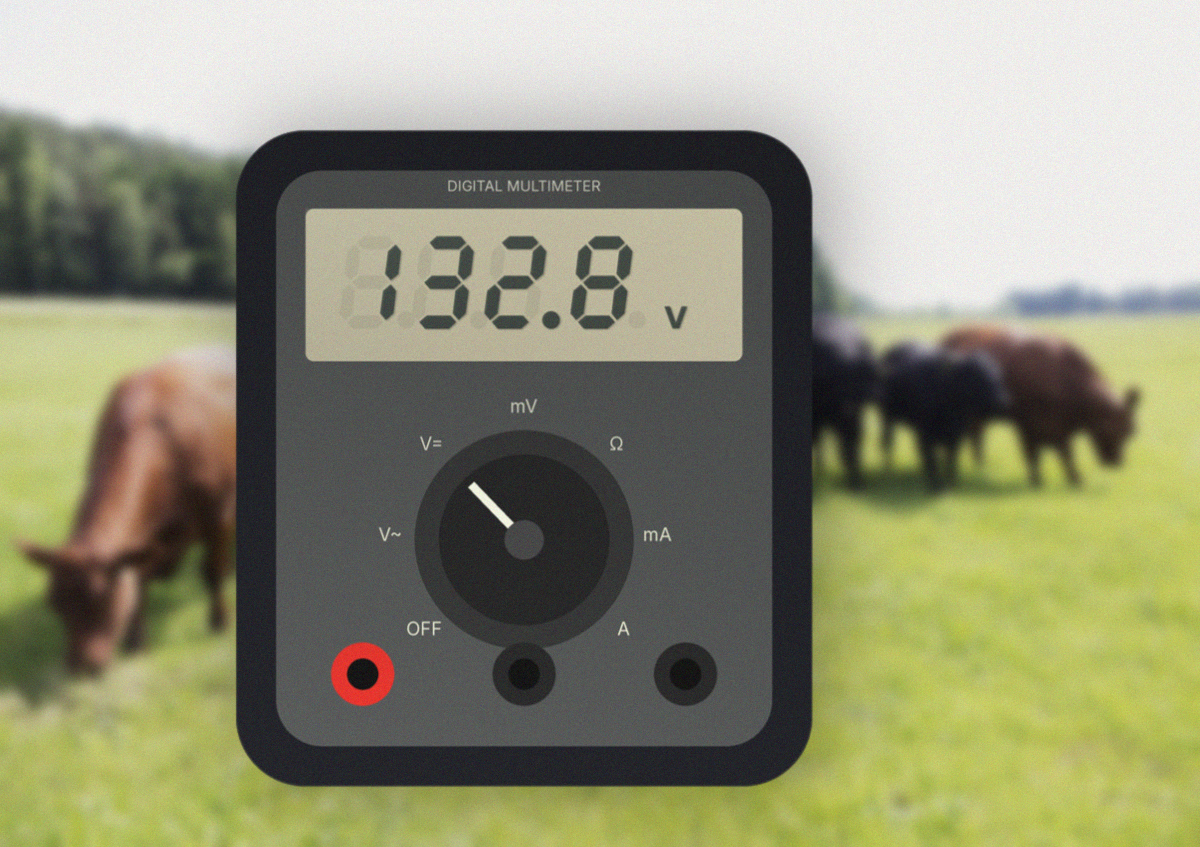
132.8 V
